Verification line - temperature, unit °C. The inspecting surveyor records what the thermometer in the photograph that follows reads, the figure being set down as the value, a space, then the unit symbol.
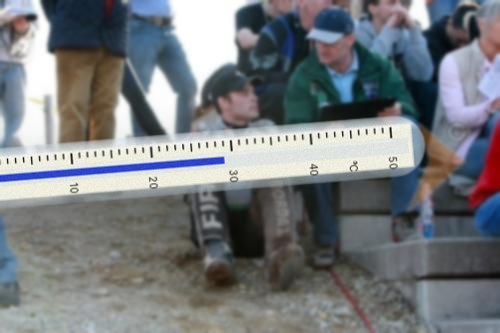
29 °C
